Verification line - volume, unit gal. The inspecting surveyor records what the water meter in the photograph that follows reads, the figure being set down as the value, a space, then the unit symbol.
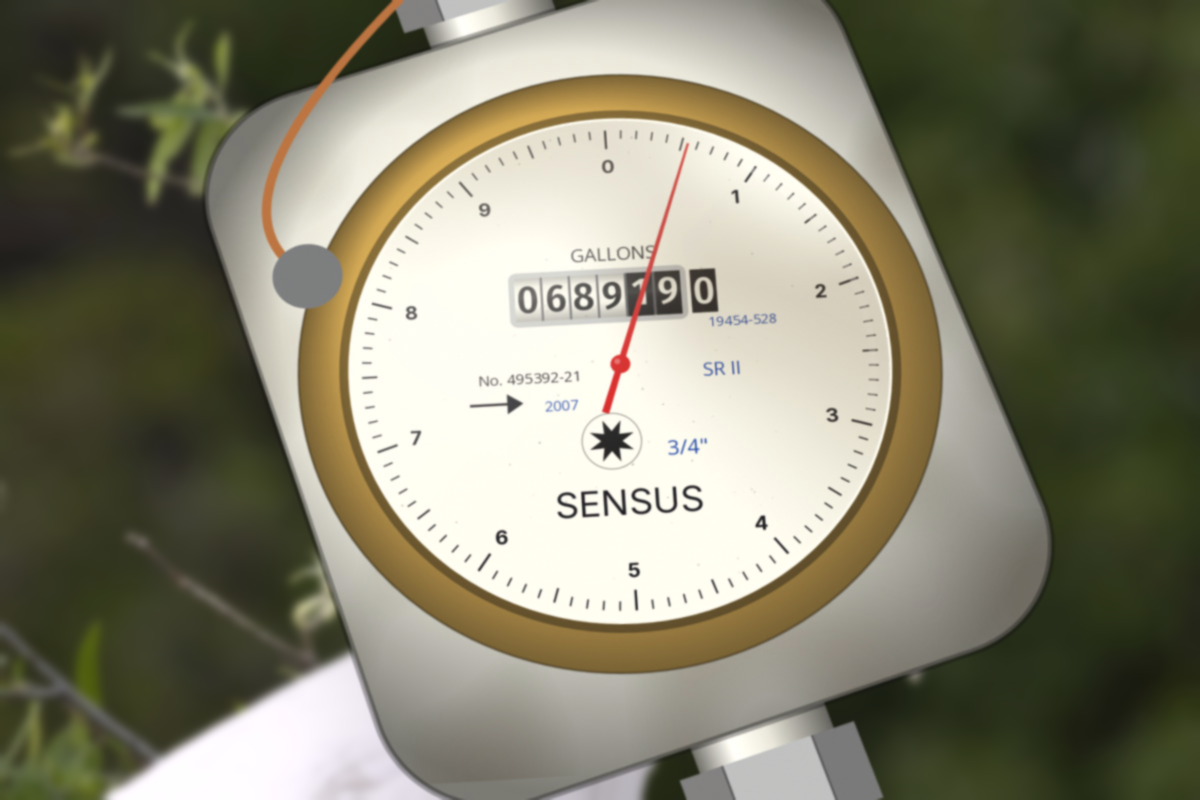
689190.5 gal
